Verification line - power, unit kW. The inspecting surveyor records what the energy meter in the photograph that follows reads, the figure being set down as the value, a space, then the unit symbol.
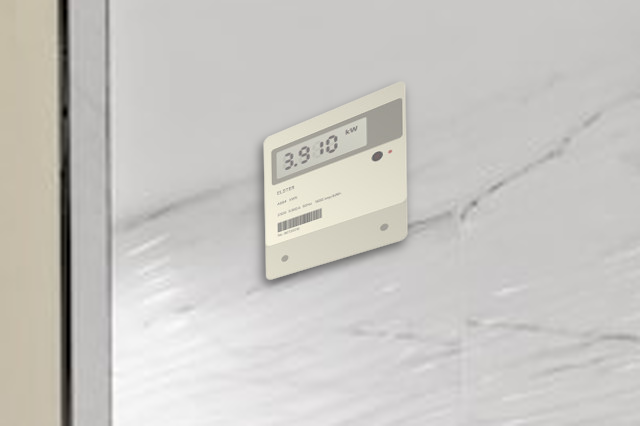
3.910 kW
